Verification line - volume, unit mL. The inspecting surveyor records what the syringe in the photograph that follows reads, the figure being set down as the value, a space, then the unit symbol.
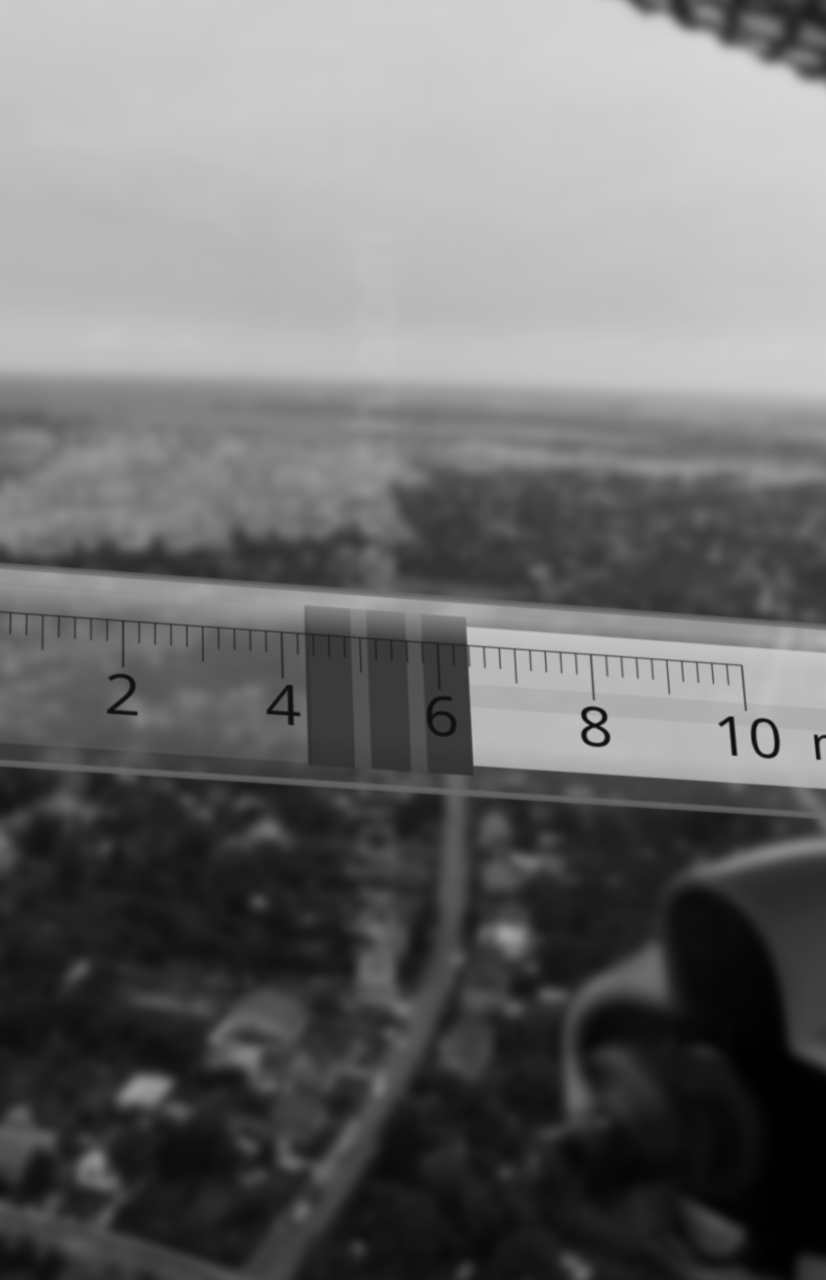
4.3 mL
